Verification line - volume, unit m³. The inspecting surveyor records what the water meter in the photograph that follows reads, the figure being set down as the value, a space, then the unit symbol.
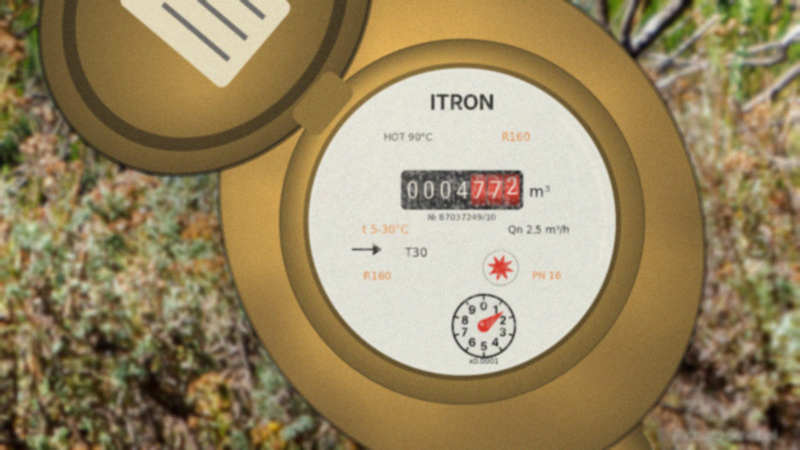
4.7721 m³
